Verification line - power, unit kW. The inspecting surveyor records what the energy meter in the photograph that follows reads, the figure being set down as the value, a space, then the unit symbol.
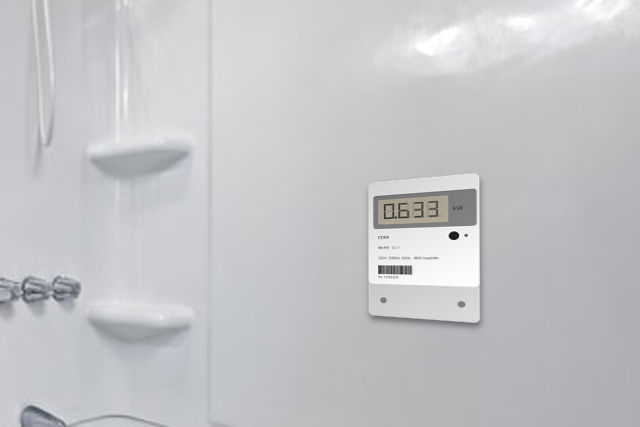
0.633 kW
